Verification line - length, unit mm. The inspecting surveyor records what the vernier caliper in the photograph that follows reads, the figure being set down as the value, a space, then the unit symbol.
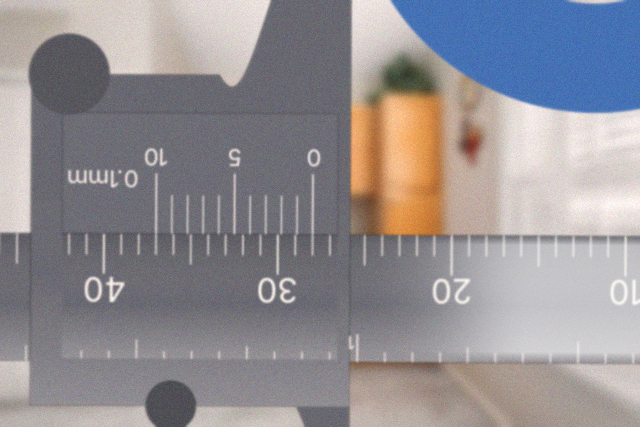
28.0 mm
